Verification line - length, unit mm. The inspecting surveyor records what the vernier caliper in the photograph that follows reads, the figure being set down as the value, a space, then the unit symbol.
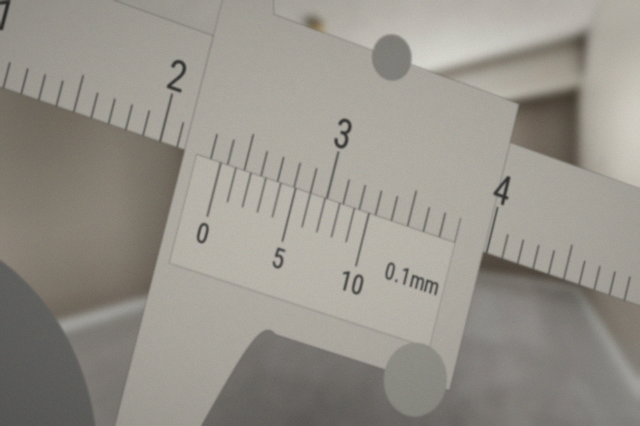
23.6 mm
